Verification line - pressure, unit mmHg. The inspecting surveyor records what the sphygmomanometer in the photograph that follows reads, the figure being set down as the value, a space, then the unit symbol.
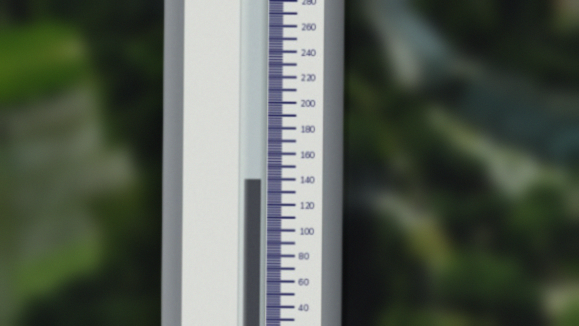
140 mmHg
